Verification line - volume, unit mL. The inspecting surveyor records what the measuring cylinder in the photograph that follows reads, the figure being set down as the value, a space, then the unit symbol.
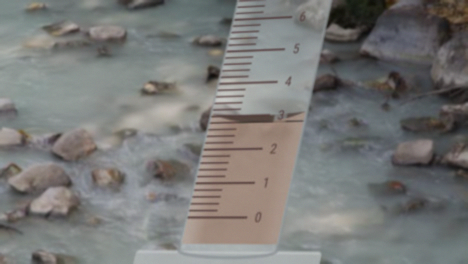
2.8 mL
